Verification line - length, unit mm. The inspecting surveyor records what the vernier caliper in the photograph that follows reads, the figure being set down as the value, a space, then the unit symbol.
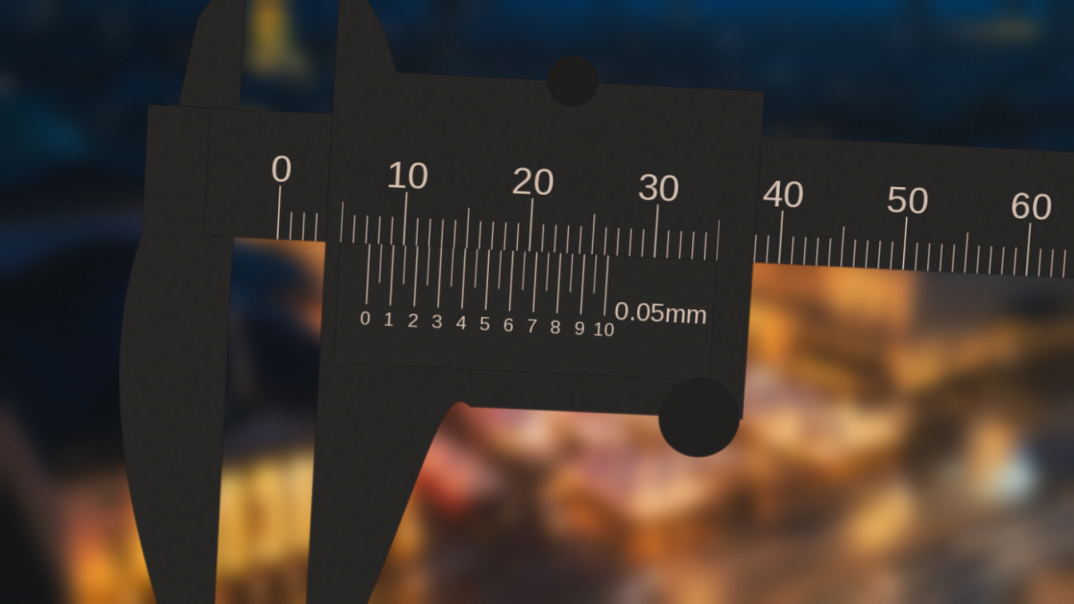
7.3 mm
